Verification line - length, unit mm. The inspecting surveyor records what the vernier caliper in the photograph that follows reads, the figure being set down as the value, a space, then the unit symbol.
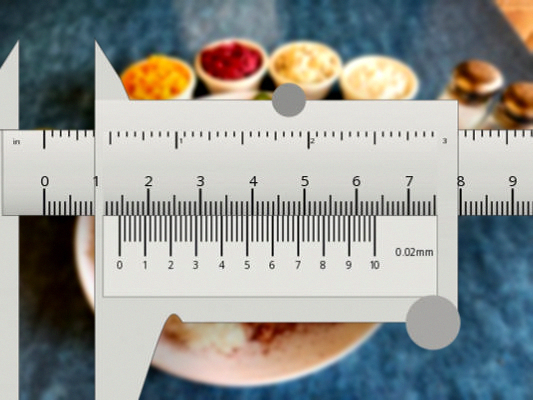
14.5 mm
